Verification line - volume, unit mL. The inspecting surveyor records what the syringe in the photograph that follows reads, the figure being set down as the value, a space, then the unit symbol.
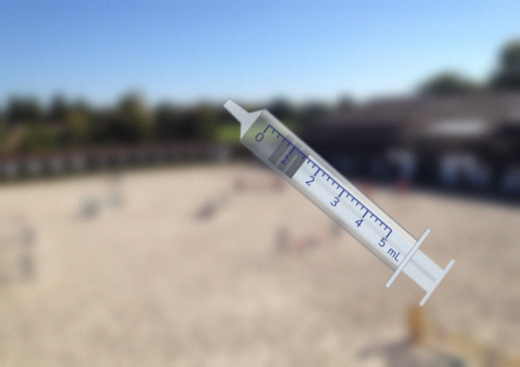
0.6 mL
